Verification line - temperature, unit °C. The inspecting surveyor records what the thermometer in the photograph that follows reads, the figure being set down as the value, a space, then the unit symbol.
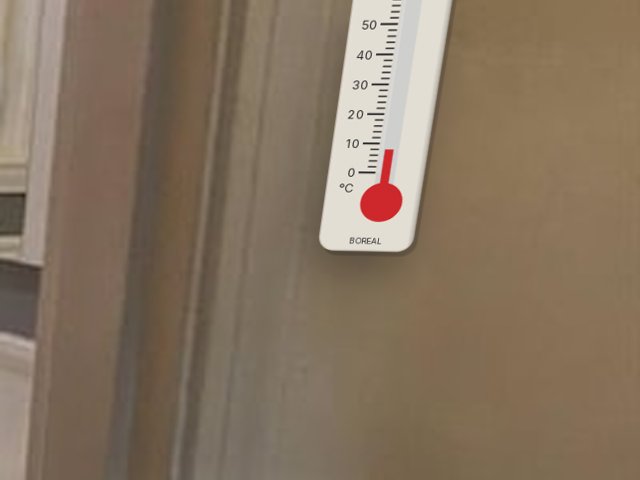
8 °C
